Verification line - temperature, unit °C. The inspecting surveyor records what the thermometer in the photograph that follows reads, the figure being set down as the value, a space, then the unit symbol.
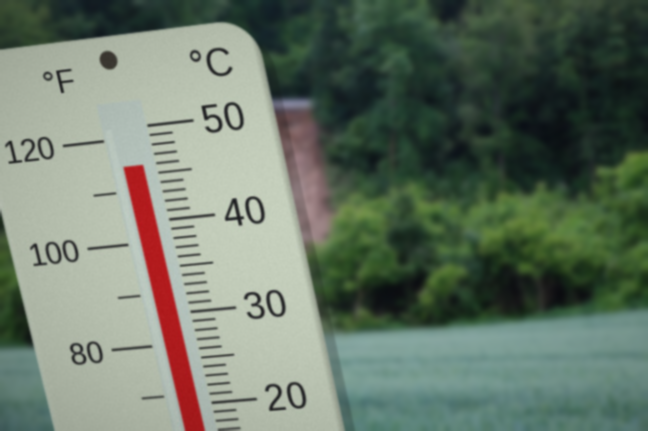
46 °C
